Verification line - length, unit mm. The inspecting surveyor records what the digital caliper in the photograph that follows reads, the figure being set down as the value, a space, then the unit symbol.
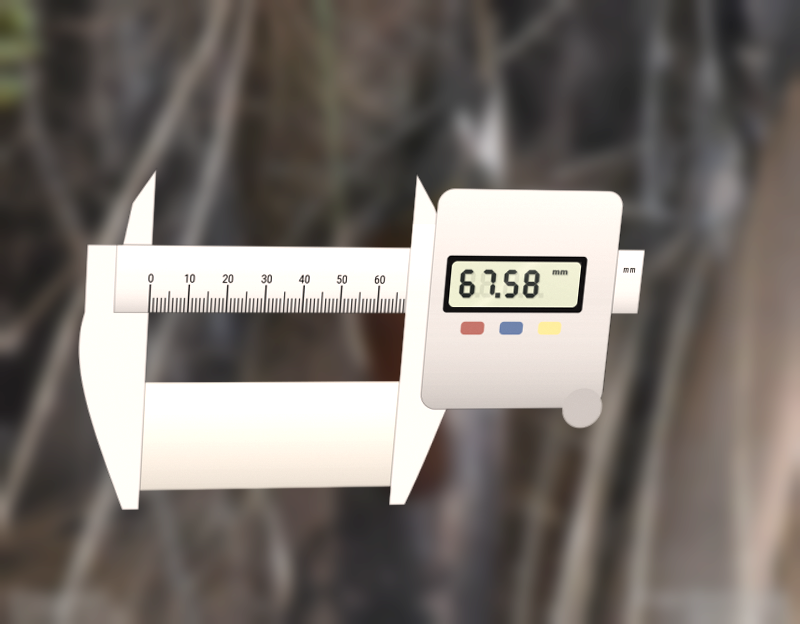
67.58 mm
